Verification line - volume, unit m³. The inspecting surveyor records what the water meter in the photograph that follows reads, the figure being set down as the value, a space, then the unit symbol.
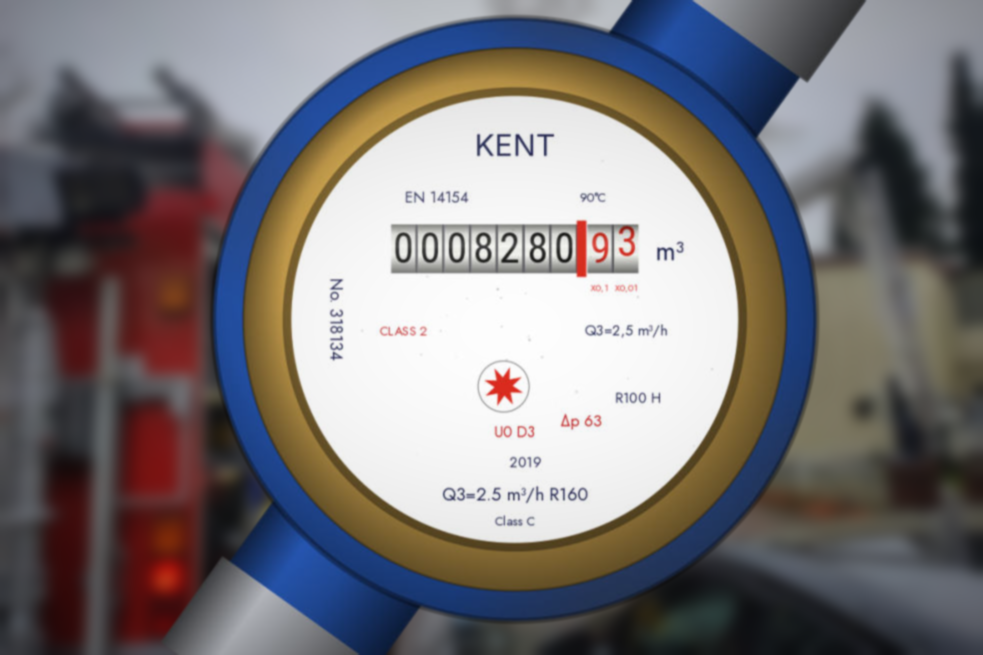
8280.93 m³
